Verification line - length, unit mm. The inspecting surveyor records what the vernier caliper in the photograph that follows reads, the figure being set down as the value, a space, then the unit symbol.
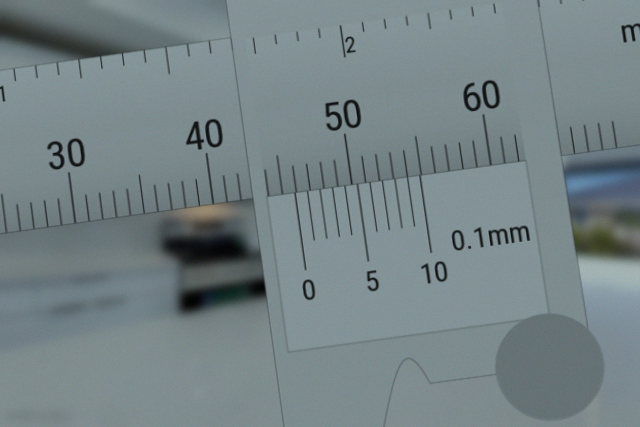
45.9 mm
